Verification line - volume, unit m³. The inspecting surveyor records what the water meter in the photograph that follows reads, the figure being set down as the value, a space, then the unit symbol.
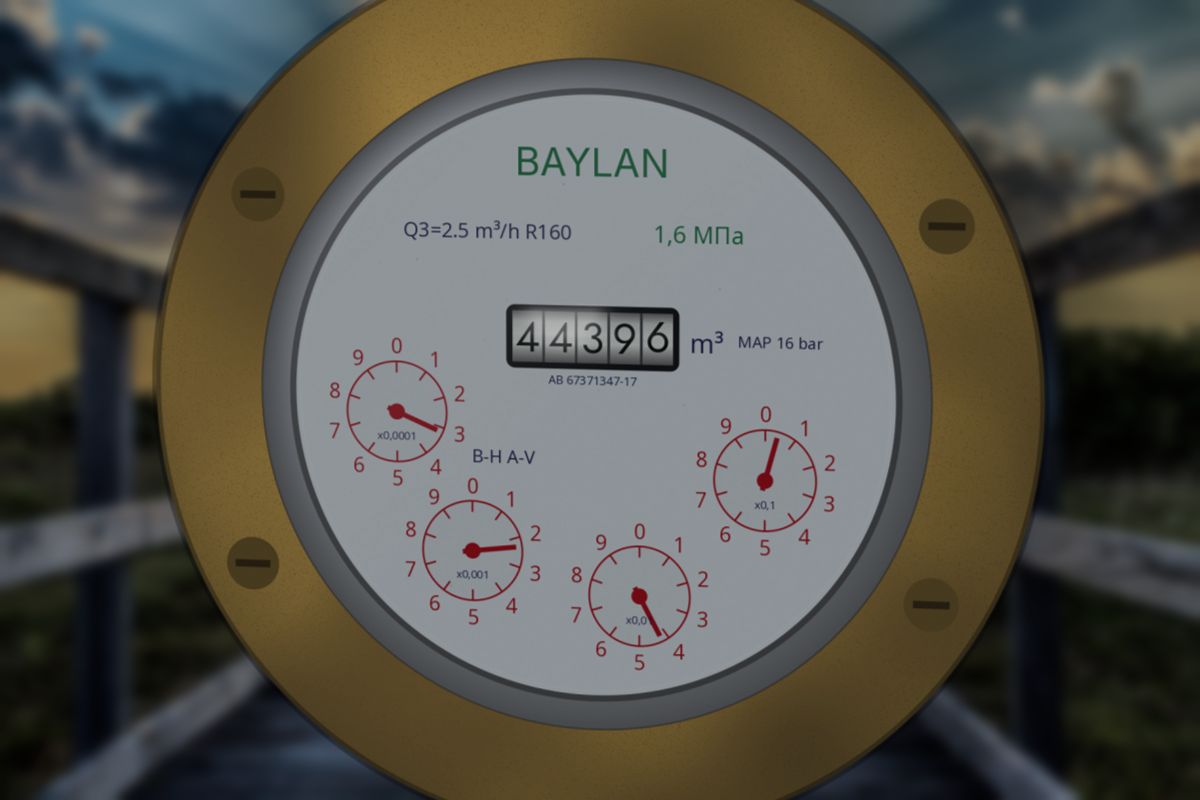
44396.0423 m³
